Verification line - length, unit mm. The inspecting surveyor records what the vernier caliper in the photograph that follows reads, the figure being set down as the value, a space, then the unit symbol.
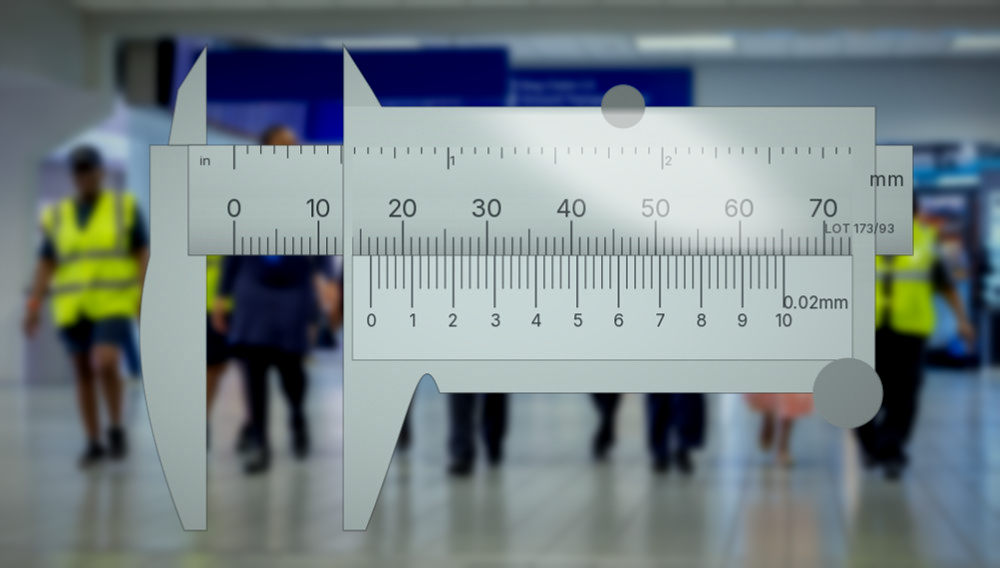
16.2 mm
